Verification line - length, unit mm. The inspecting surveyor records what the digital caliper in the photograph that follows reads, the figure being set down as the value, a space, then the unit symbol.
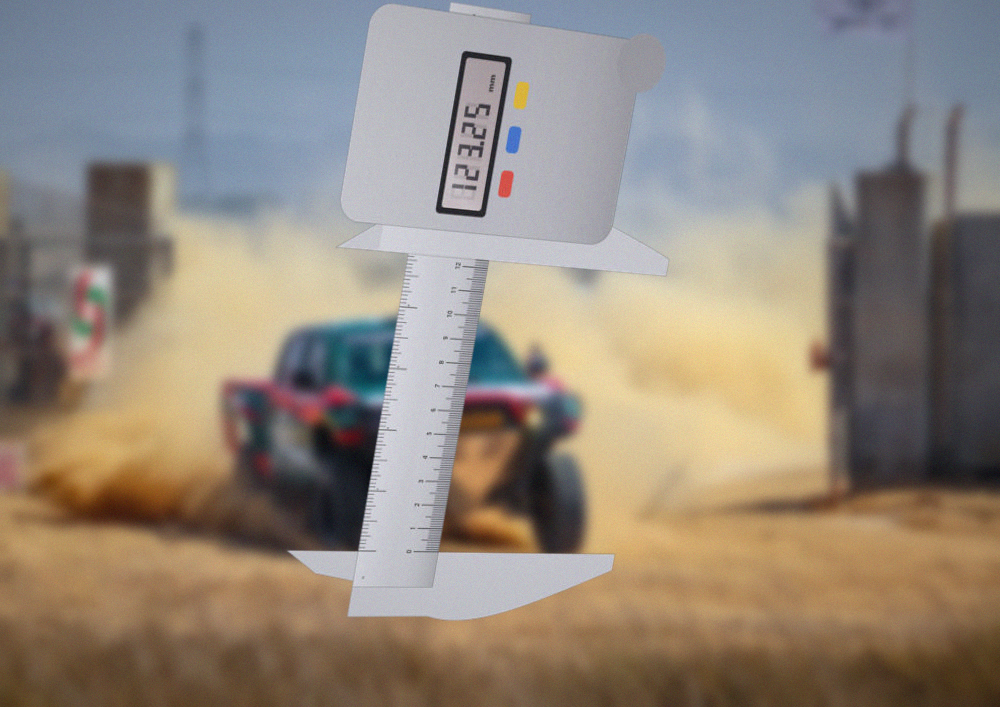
123.25 mm
